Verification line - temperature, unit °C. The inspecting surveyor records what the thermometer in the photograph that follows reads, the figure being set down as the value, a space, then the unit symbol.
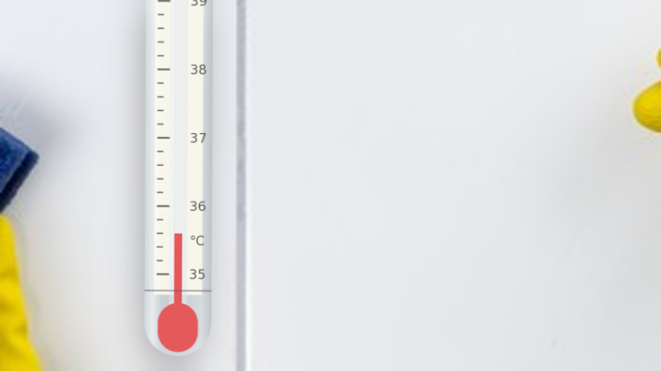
35.6 °C
